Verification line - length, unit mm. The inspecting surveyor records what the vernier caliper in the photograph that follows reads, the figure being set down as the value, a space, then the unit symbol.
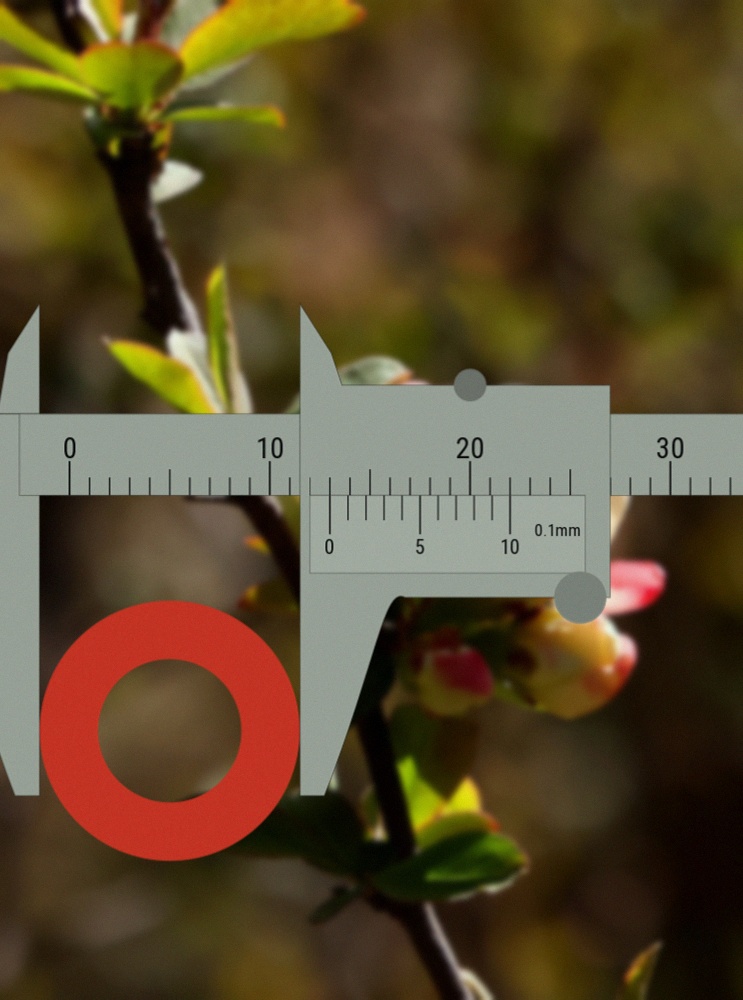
13.0 mm
